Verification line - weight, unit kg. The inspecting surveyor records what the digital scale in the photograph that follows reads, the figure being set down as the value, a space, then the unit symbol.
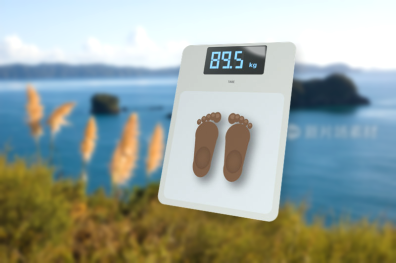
89.5 kg
